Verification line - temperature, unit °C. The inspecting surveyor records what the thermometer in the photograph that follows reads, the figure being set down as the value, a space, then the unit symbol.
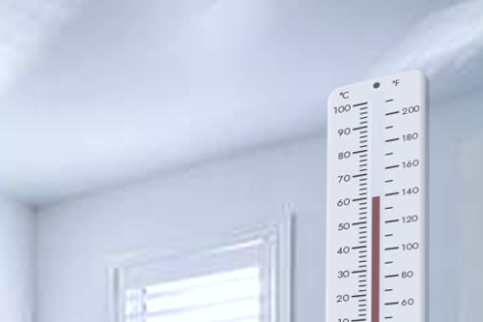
60 °C
